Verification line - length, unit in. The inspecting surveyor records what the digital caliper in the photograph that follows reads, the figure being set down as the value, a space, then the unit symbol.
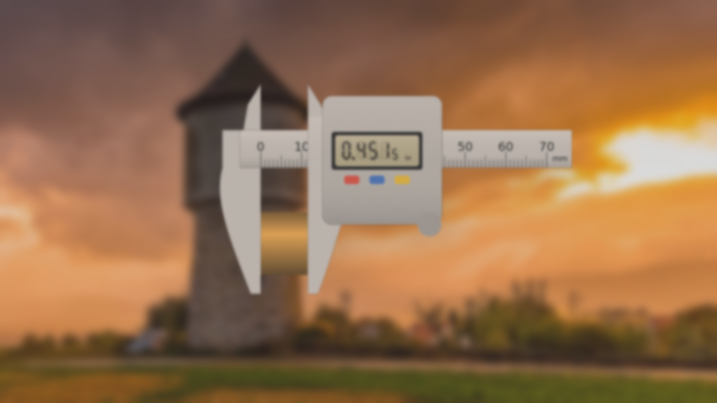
0.4515 in
